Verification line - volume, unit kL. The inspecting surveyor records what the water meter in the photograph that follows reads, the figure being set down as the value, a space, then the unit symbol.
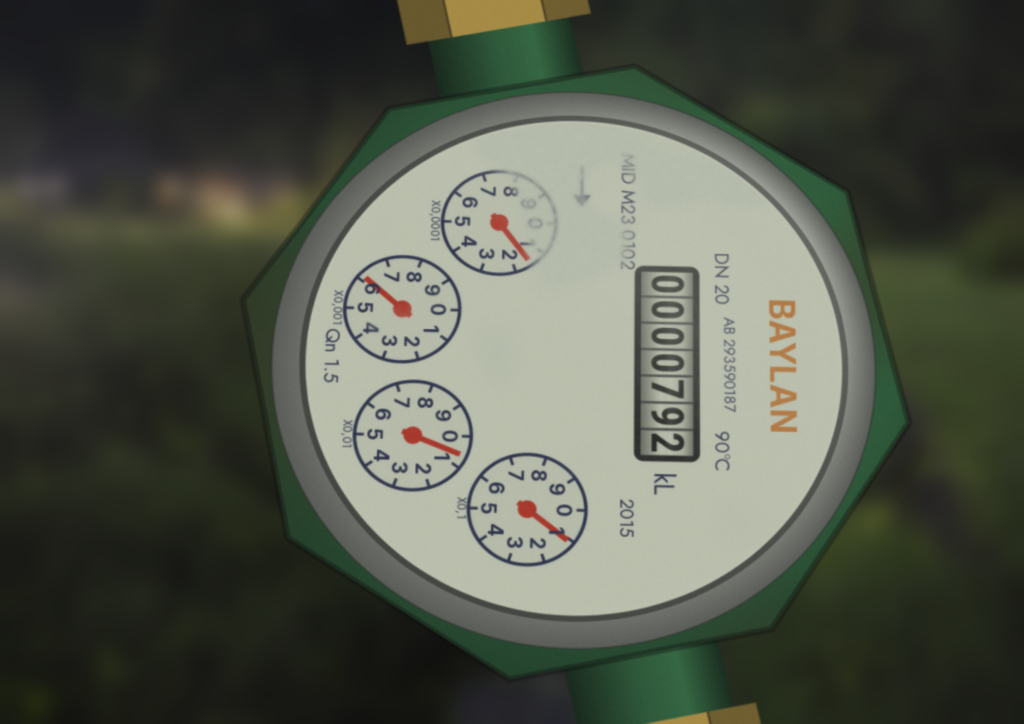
792.1061 kL
